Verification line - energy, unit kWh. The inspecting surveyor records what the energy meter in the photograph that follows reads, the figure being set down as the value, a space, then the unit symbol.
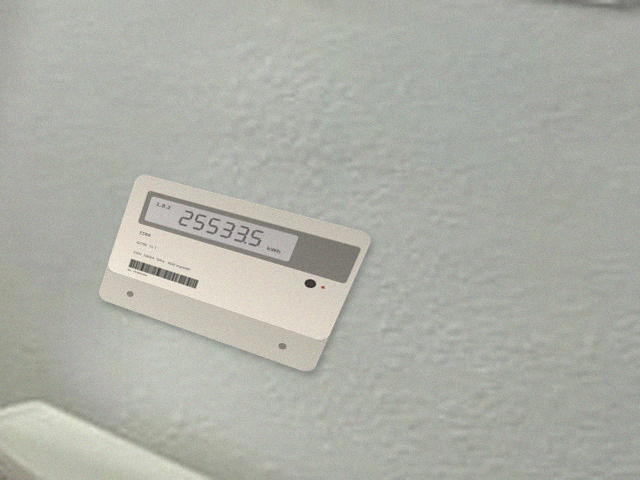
25533.5 kWh
